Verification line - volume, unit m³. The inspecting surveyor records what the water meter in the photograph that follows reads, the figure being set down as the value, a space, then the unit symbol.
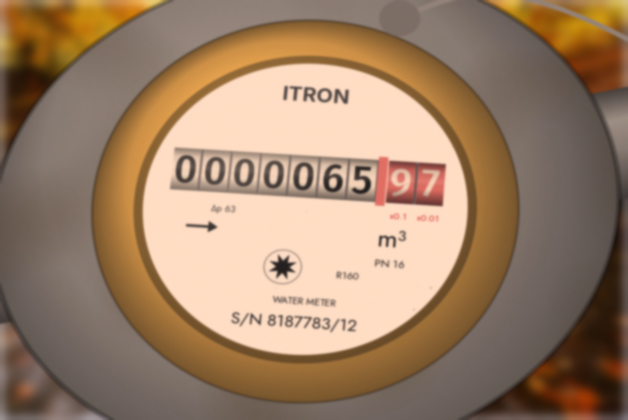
65.97 m³
